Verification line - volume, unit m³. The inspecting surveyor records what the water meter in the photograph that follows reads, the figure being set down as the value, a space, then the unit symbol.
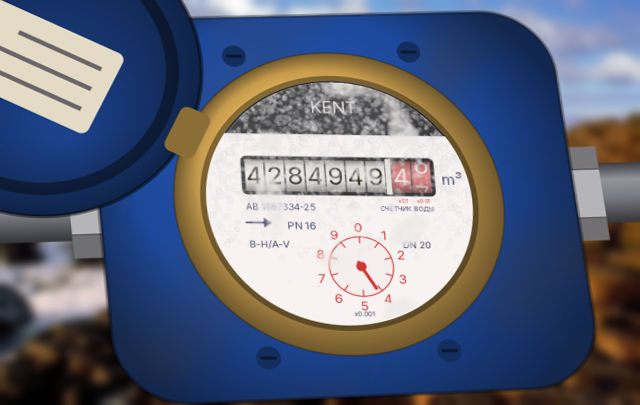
4284949.464 m³
